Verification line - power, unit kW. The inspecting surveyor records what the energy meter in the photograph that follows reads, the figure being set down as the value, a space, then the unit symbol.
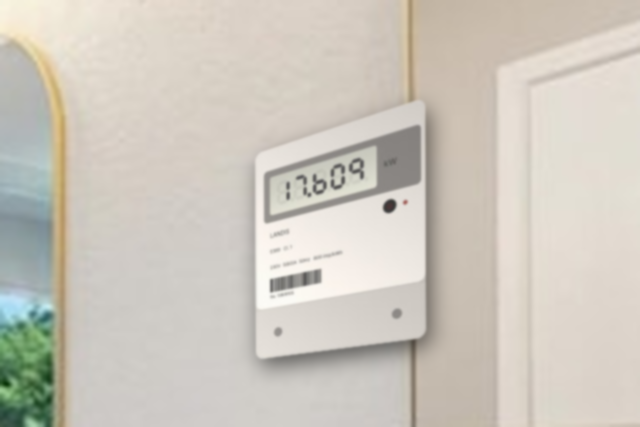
17.609 kW
